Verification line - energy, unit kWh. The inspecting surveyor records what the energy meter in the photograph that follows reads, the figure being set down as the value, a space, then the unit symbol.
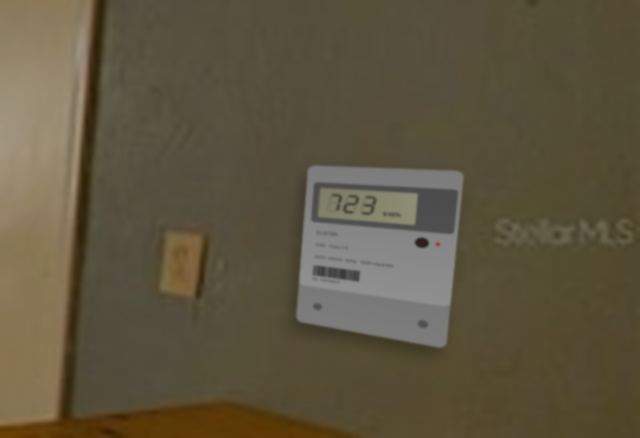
723 kWh
